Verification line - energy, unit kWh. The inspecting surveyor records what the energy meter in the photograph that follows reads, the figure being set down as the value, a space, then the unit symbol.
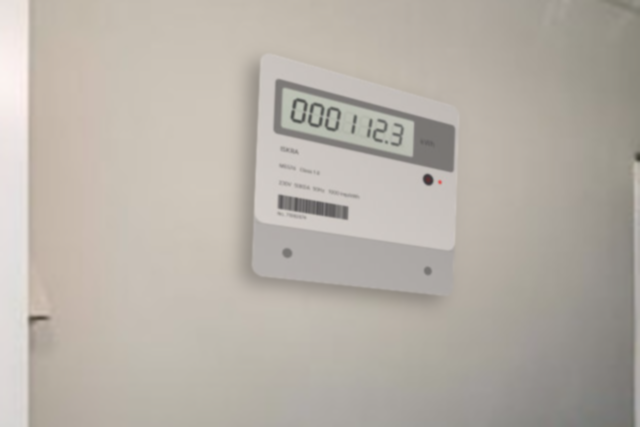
112.3 kWh
